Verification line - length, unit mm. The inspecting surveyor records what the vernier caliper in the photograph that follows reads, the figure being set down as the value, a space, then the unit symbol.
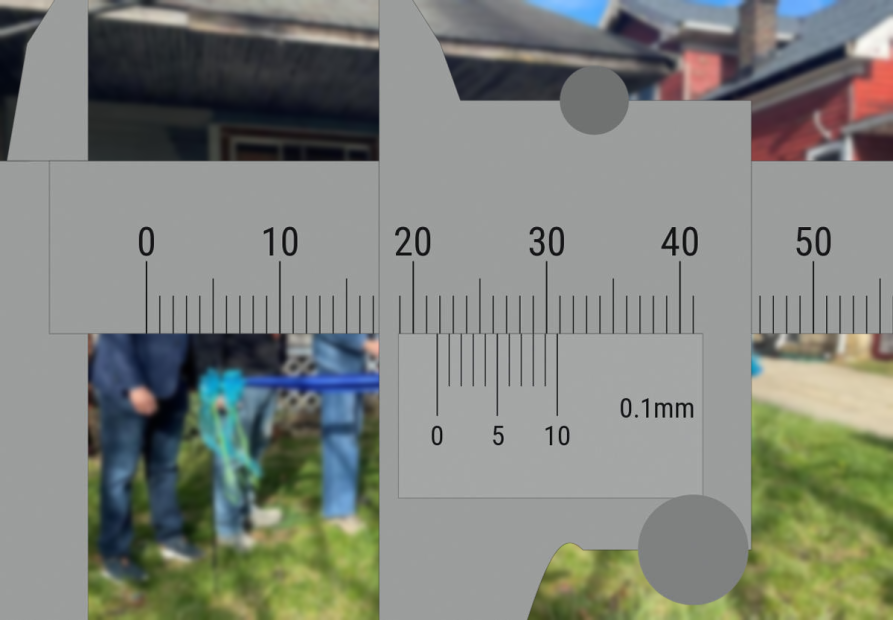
21.8 mm
